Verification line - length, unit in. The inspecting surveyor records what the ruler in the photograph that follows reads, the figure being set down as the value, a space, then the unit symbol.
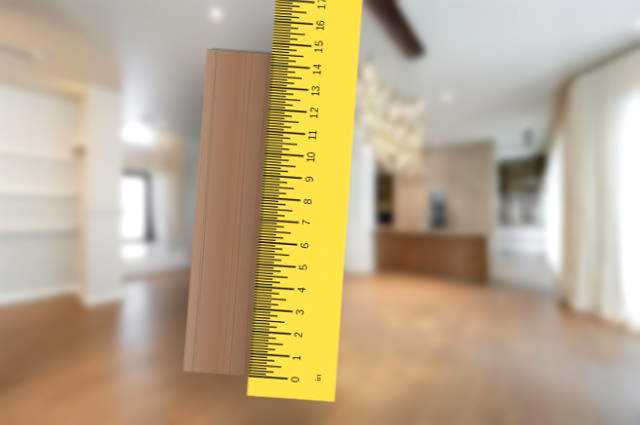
14.5 in
